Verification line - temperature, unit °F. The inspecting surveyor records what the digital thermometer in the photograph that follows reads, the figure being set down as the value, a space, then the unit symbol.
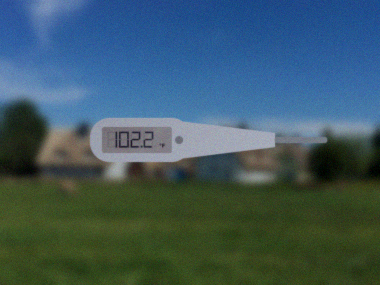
102.2 °F
